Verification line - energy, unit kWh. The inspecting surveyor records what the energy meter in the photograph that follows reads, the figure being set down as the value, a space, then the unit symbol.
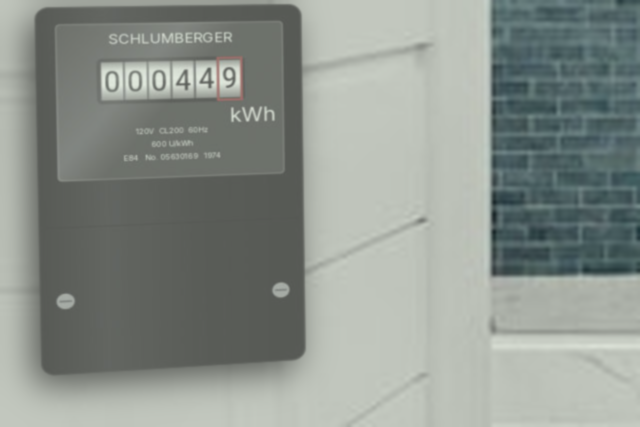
44.9 kWh
